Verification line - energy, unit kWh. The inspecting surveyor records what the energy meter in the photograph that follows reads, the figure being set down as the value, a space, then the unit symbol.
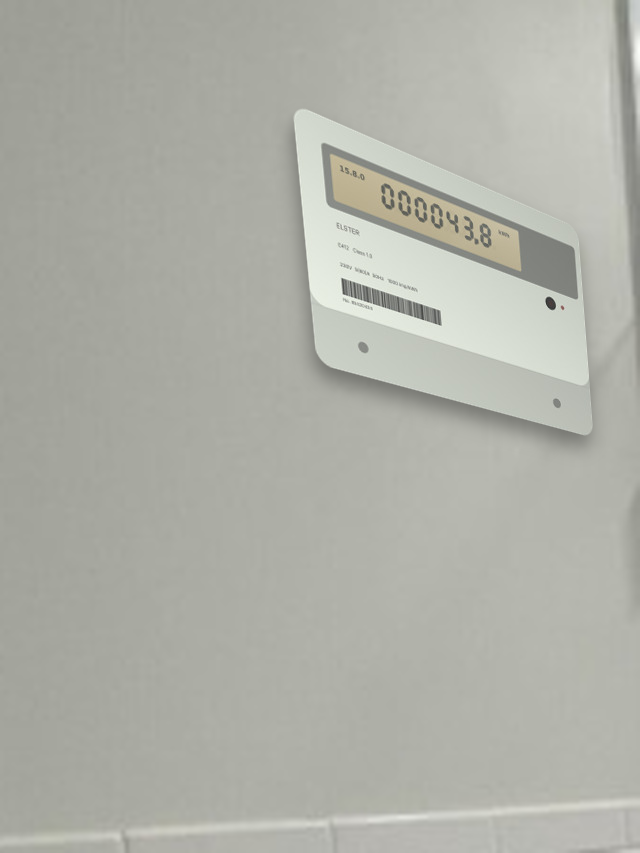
43.8 kWh
